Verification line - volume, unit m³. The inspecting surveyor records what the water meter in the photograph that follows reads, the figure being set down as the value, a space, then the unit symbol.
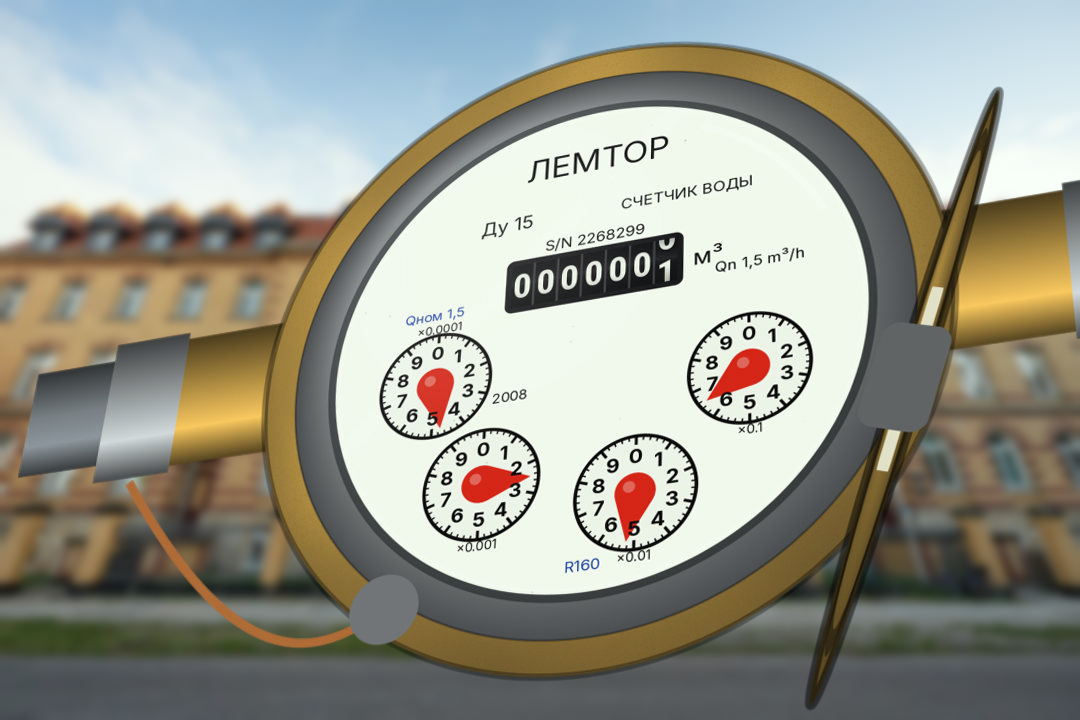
0.6524 m³
